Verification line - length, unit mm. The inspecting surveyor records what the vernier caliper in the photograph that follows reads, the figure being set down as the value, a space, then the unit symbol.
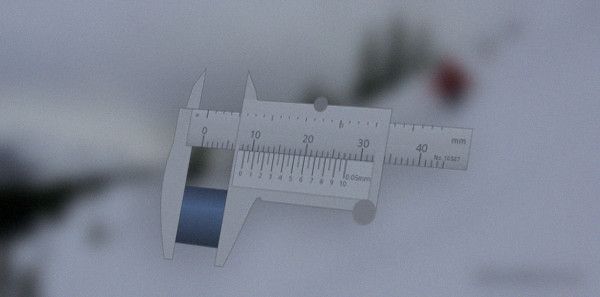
8.5 mm
